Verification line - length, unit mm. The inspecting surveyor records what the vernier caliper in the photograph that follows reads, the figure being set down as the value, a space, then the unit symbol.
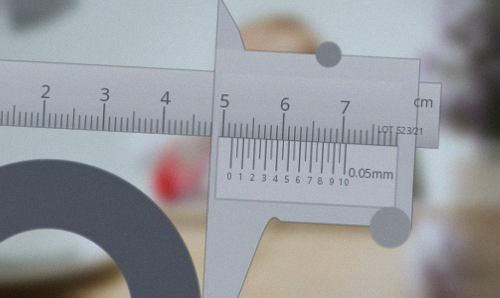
51.6 mm
